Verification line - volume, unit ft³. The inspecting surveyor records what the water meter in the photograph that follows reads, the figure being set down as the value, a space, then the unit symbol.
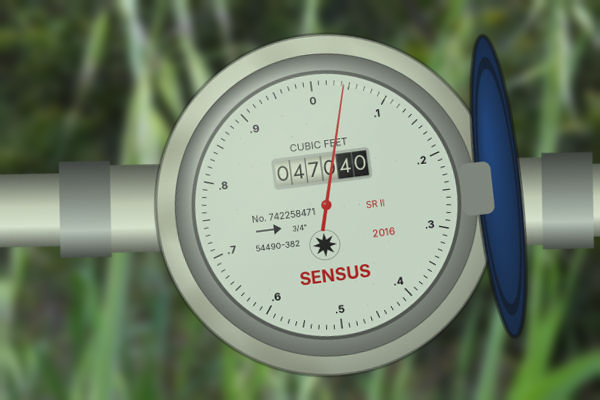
47040.04 ft³
